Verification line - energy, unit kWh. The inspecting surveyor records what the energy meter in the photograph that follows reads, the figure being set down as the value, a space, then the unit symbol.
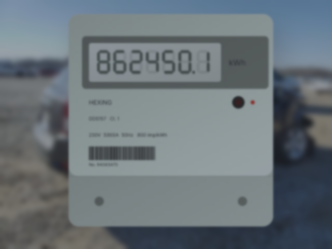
862450.1 kWh
